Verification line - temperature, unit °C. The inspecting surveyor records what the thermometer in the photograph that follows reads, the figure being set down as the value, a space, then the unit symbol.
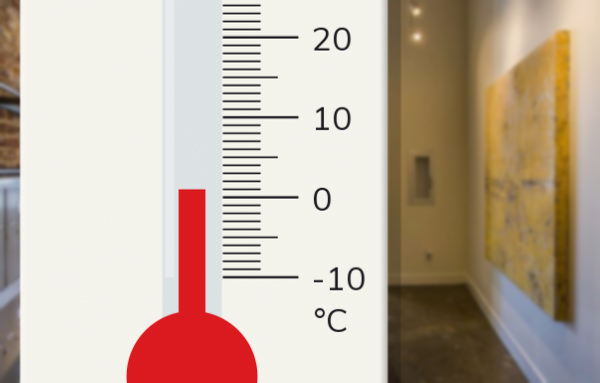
1 °C
